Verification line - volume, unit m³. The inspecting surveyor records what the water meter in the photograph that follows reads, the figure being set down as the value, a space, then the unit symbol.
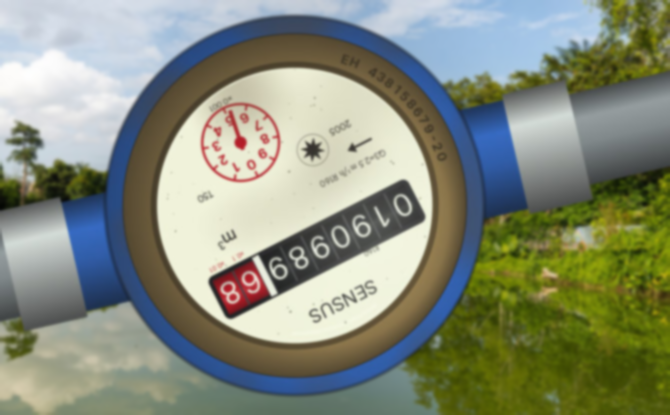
190989.685 m³
